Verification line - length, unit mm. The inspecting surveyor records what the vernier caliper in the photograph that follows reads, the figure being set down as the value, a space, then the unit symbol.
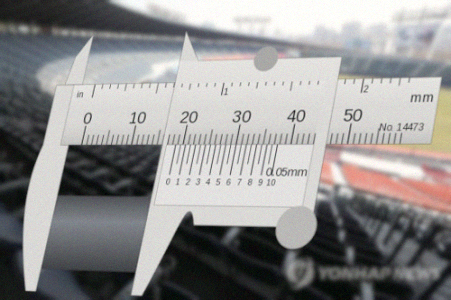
18.6 mm
